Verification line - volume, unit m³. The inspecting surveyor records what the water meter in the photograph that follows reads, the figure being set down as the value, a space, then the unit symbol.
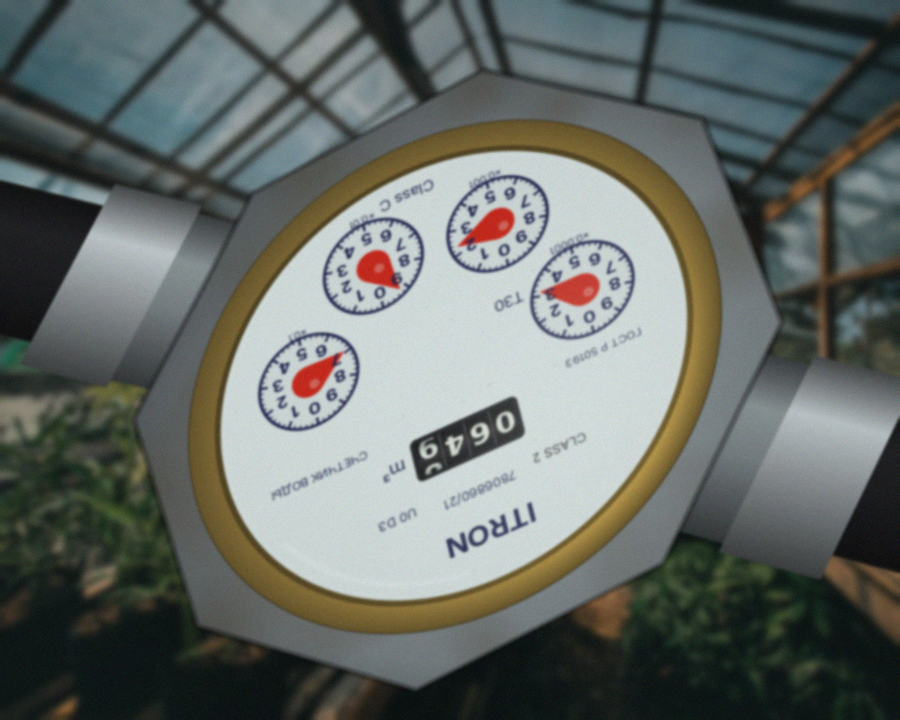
648.6923 m³
